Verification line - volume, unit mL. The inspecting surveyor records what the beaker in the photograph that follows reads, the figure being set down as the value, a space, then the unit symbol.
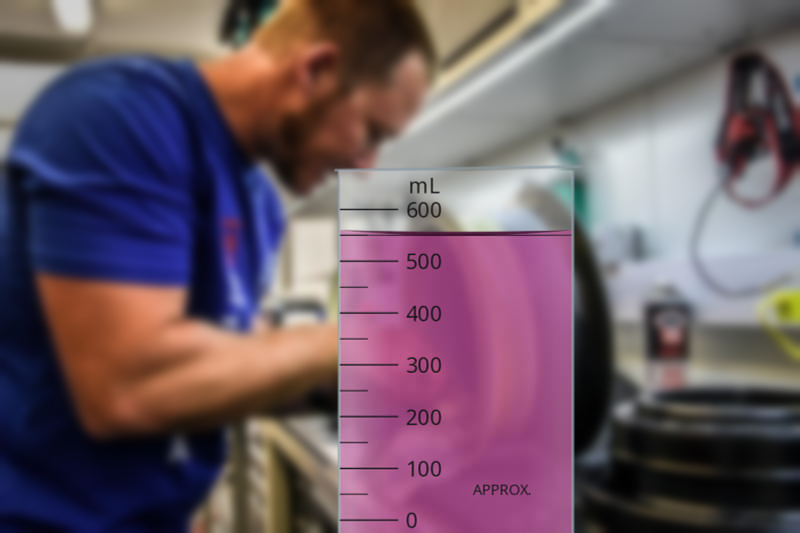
550 mL
